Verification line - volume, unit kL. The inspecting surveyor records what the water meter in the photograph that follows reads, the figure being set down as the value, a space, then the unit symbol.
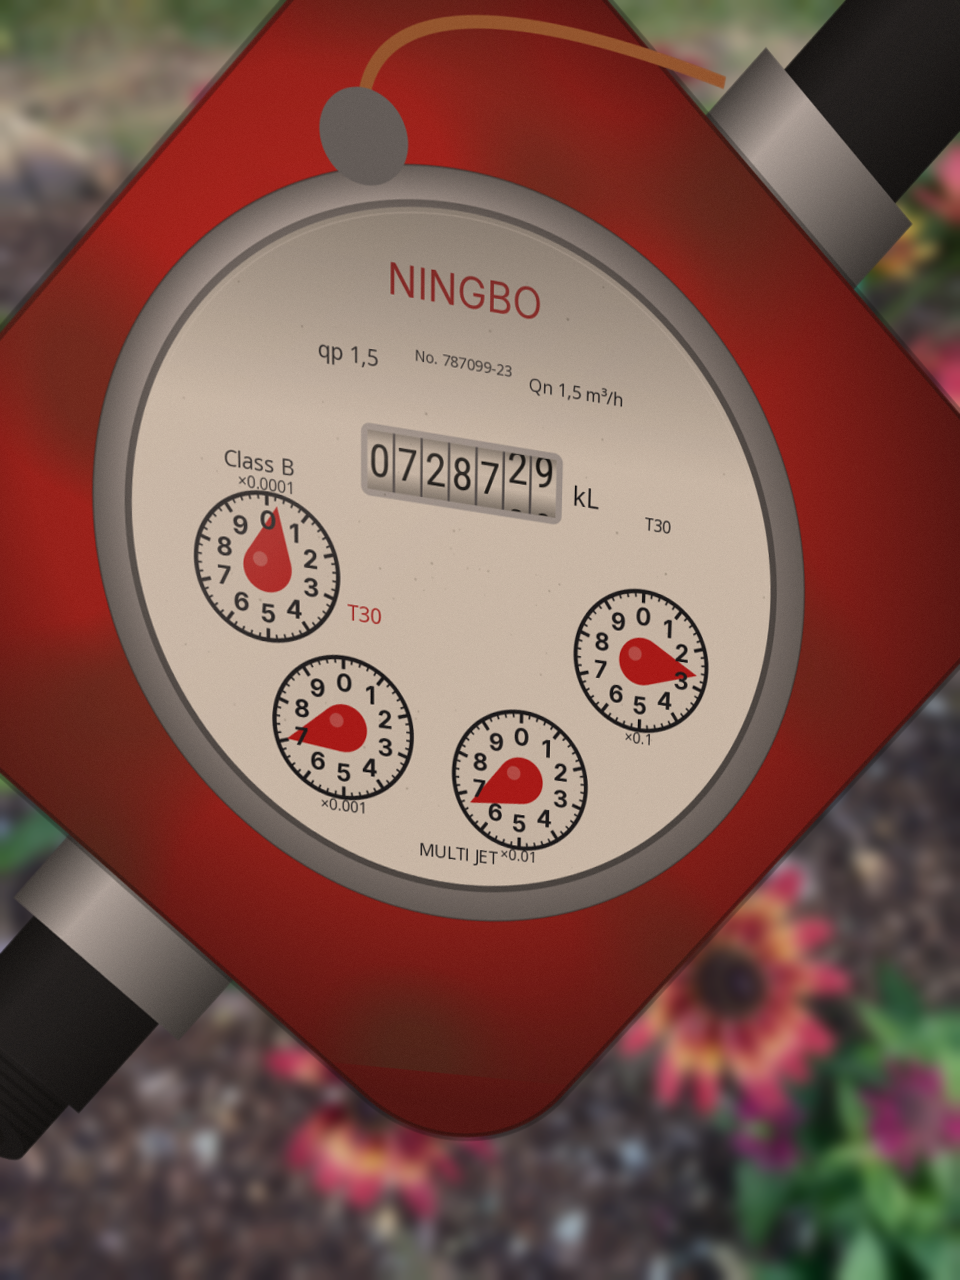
728729.2670 kL
